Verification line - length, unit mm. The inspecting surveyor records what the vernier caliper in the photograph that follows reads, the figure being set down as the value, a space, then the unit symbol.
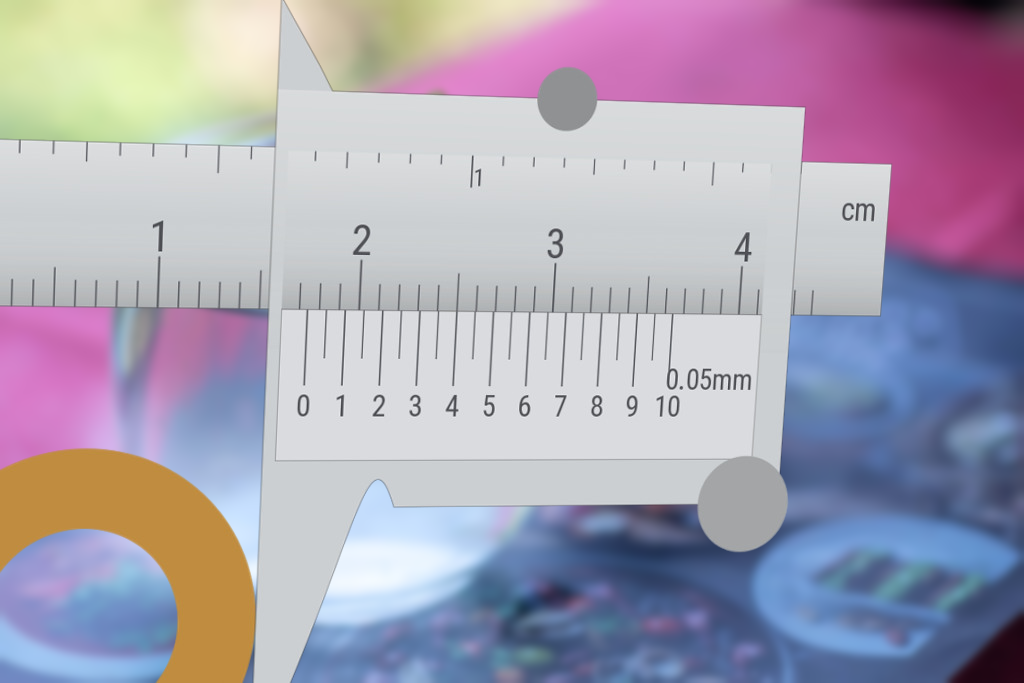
17.4 mm
